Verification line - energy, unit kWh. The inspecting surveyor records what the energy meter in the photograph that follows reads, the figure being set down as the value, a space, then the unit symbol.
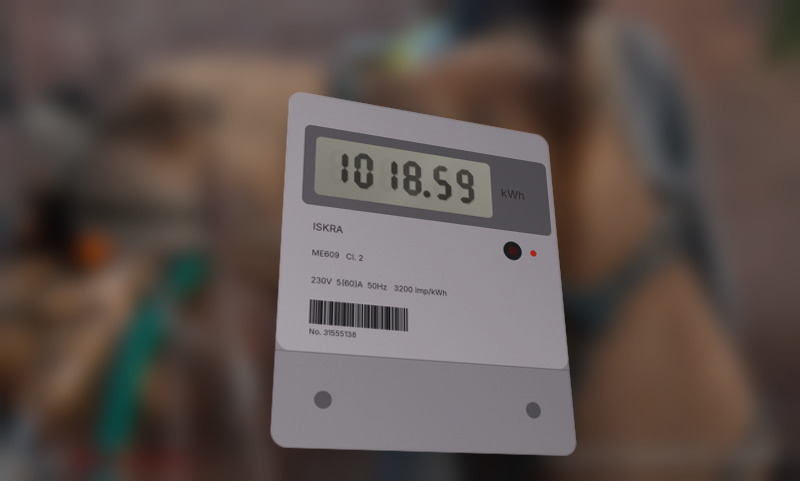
1018.59 kWh
